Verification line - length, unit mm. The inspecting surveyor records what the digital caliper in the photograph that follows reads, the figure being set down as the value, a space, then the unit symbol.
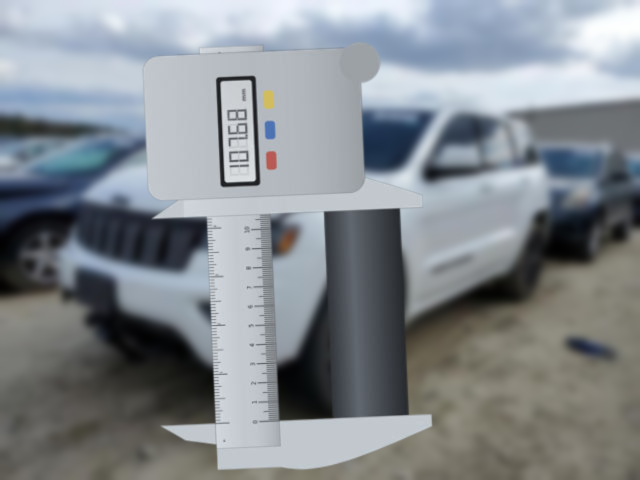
107.68 mm
